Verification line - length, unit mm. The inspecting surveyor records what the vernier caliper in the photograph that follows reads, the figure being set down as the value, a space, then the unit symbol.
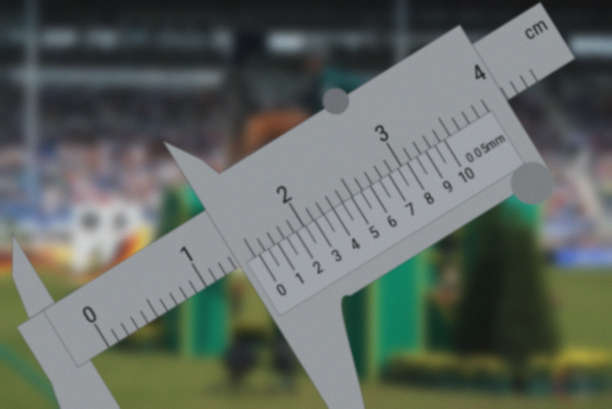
15.4 mm
